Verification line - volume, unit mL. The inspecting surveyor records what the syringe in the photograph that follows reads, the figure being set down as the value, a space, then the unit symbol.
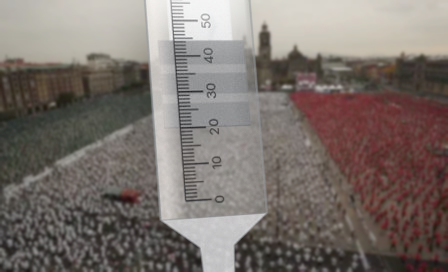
20 mL
